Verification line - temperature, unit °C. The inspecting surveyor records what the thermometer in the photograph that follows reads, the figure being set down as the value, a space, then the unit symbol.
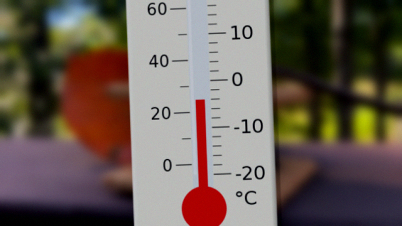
-4 °C
